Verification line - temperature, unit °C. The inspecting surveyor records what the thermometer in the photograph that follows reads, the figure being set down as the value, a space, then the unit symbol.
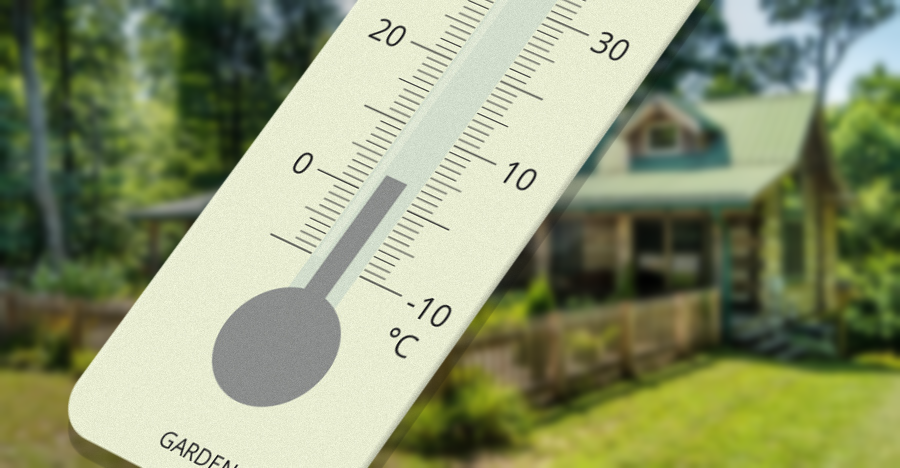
3 °C
